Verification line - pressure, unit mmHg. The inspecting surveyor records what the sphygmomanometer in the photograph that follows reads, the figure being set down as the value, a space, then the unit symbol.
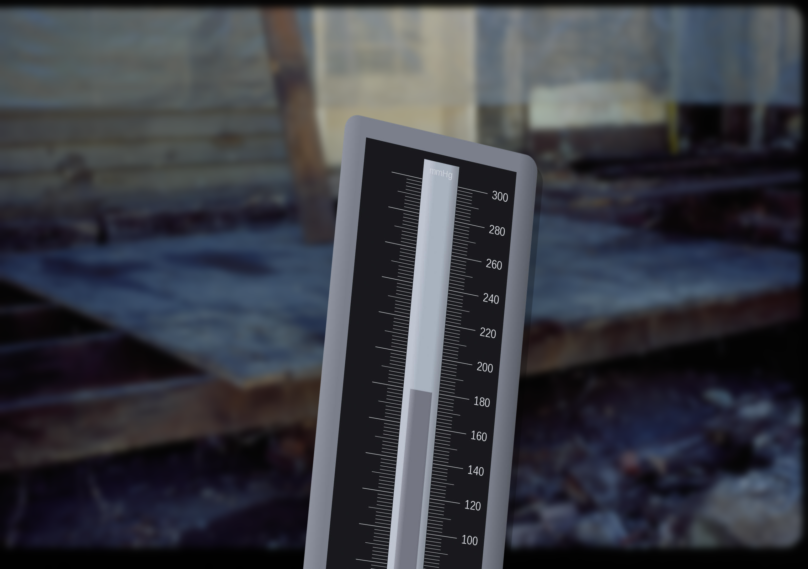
180 mmHg
